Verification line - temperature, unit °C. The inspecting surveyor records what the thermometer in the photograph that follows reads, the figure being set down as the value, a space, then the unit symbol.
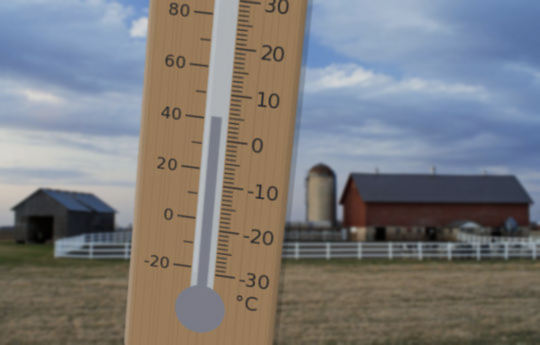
5 °C
